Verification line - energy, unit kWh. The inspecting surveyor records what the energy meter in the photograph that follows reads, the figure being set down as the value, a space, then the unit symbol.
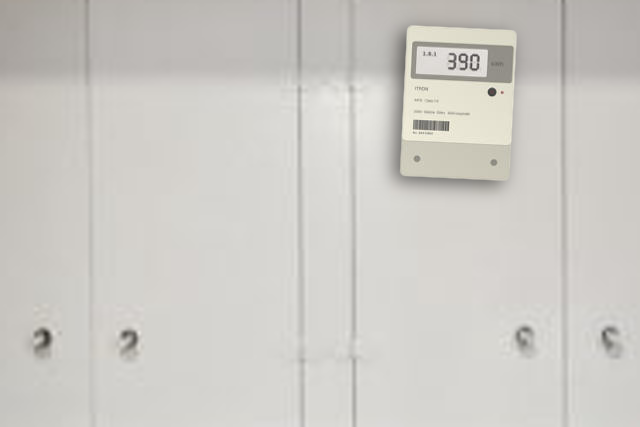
390 kWh
